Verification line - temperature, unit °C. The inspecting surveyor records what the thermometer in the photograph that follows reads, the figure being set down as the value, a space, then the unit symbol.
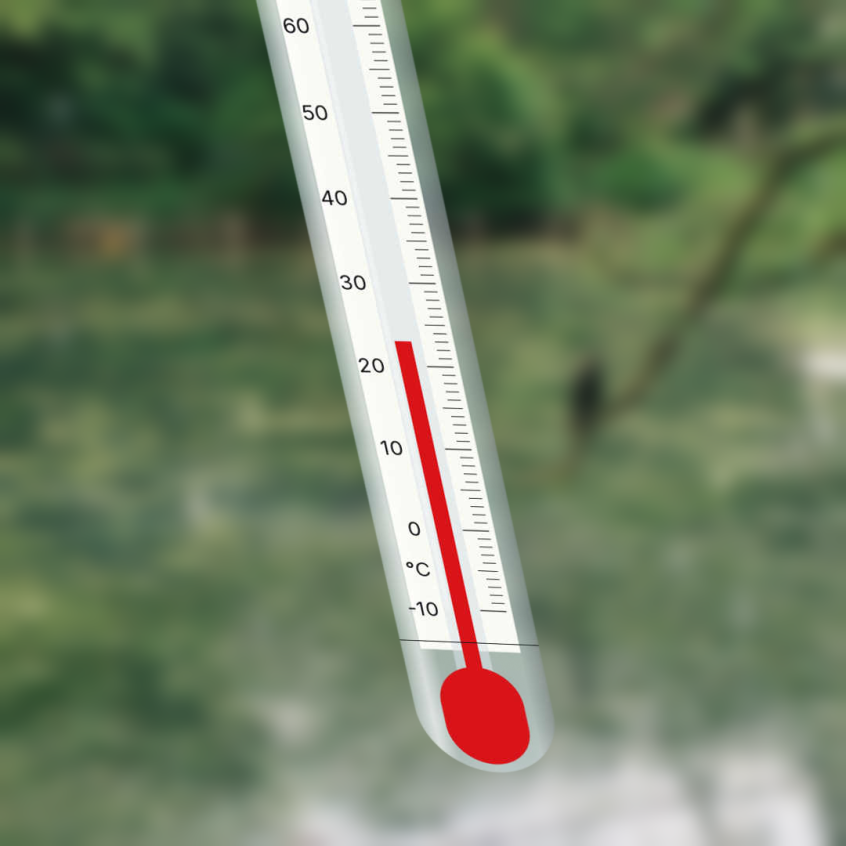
23 °C
